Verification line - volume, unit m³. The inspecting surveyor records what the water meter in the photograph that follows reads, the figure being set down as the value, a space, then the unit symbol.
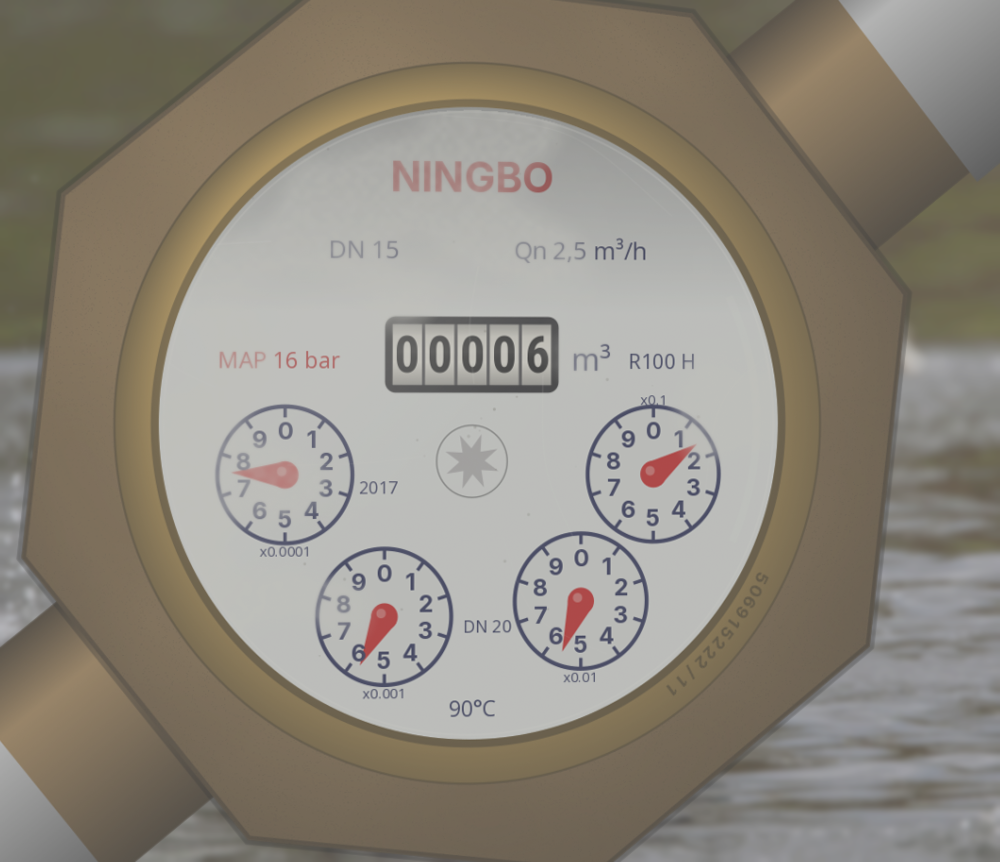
6.1557 m³
